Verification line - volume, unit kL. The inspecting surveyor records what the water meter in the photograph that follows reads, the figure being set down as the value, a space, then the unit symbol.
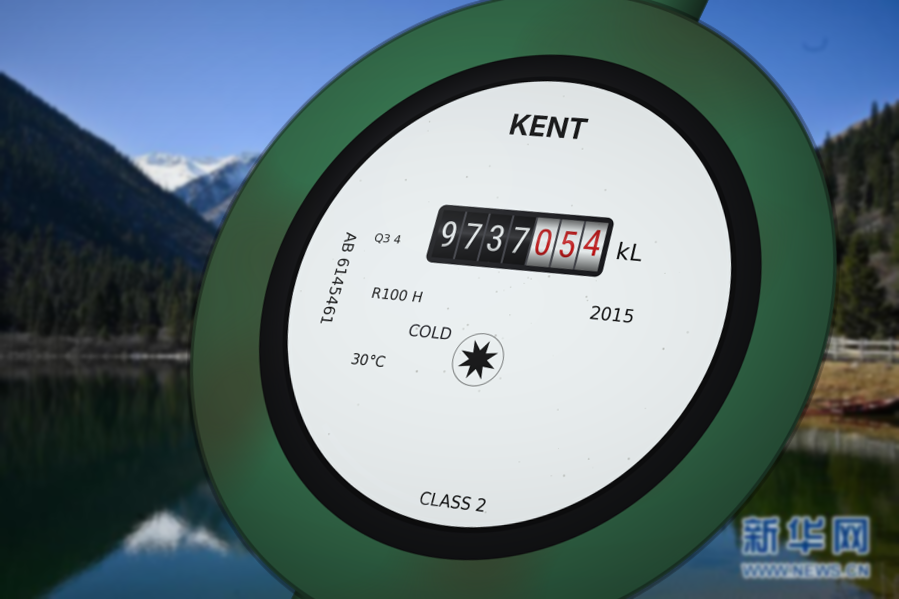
9737.054 kL
